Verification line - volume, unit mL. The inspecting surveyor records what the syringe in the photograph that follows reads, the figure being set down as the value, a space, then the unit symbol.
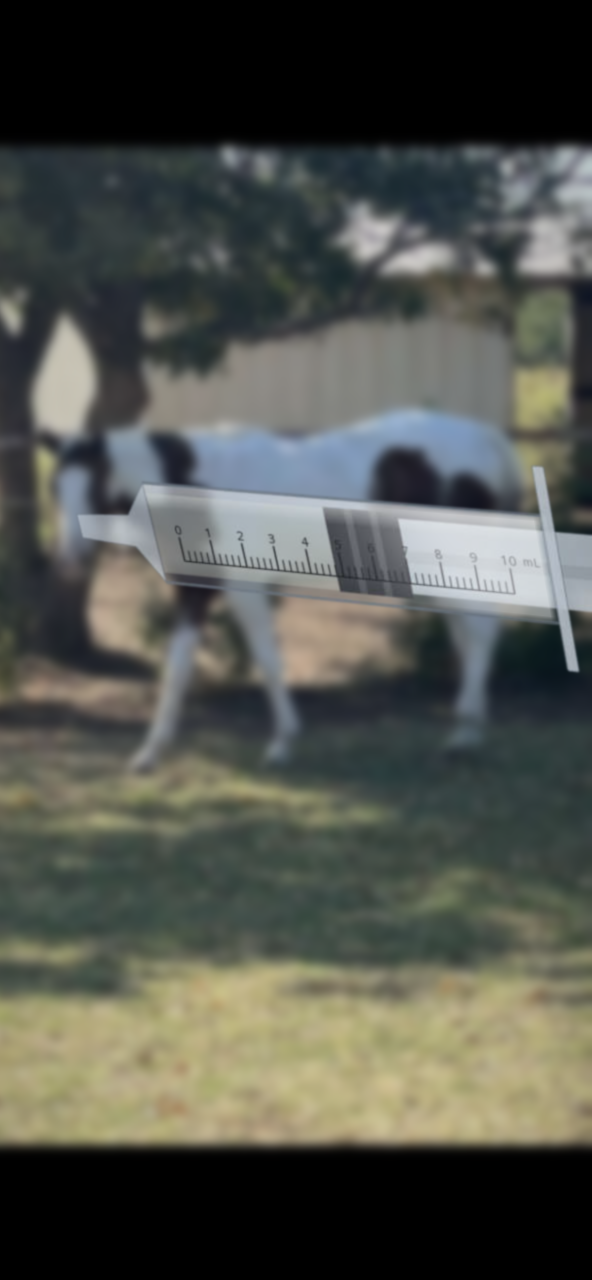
4.8 mL
